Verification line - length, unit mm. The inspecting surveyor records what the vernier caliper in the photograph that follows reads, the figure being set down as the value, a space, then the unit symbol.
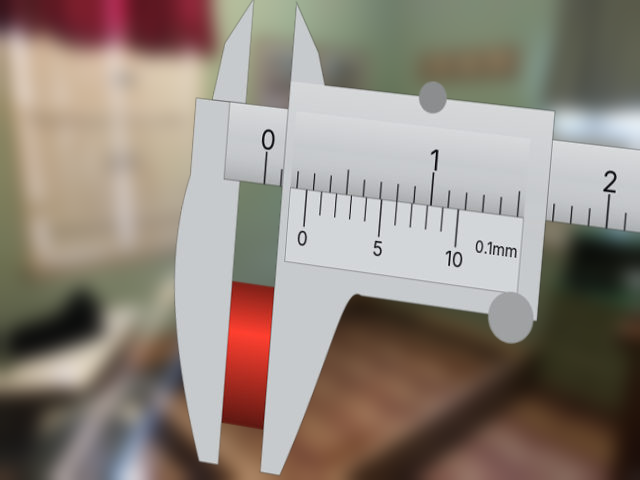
2.6 mm
